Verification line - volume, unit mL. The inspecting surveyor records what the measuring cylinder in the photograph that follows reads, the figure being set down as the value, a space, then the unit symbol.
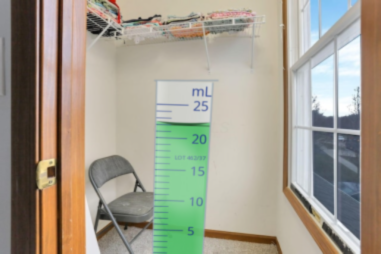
22 mL
